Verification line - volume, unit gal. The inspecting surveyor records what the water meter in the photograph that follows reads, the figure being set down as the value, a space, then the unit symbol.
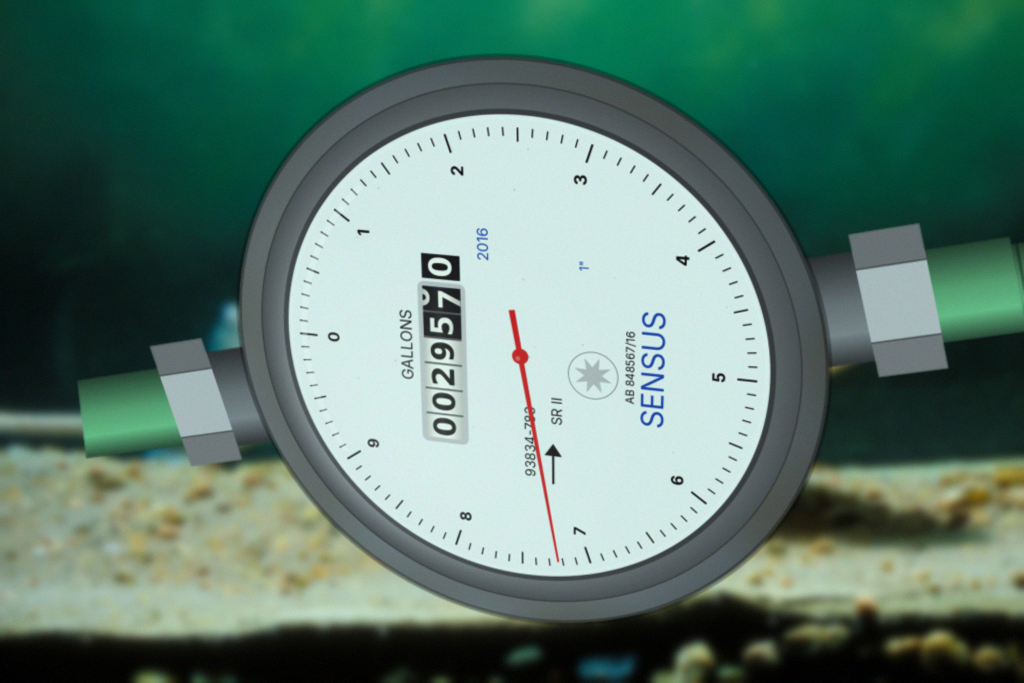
29567.2 gal
